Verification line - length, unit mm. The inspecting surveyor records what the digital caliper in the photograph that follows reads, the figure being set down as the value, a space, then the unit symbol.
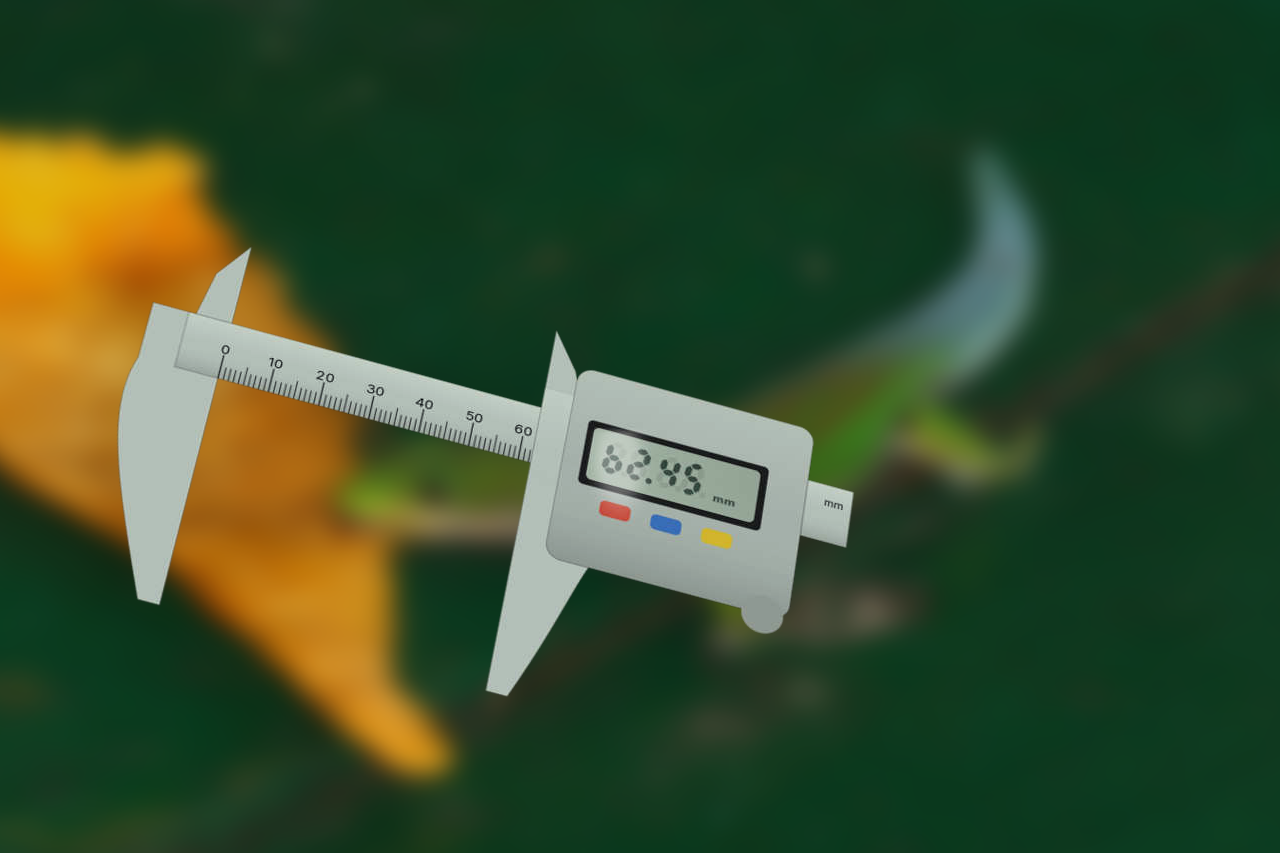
62.45 mm
